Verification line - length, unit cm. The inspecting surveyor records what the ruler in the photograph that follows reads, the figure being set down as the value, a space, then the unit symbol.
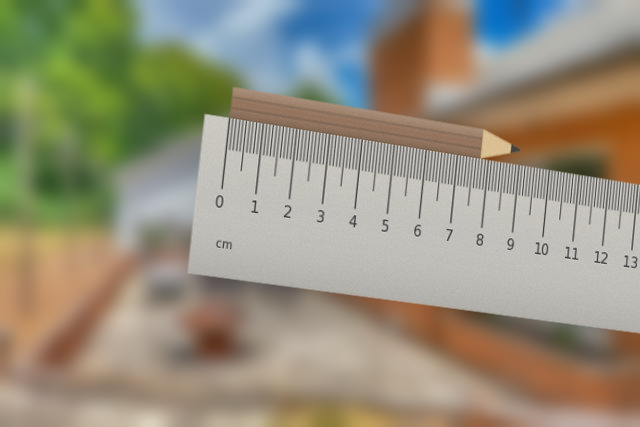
9 cm
